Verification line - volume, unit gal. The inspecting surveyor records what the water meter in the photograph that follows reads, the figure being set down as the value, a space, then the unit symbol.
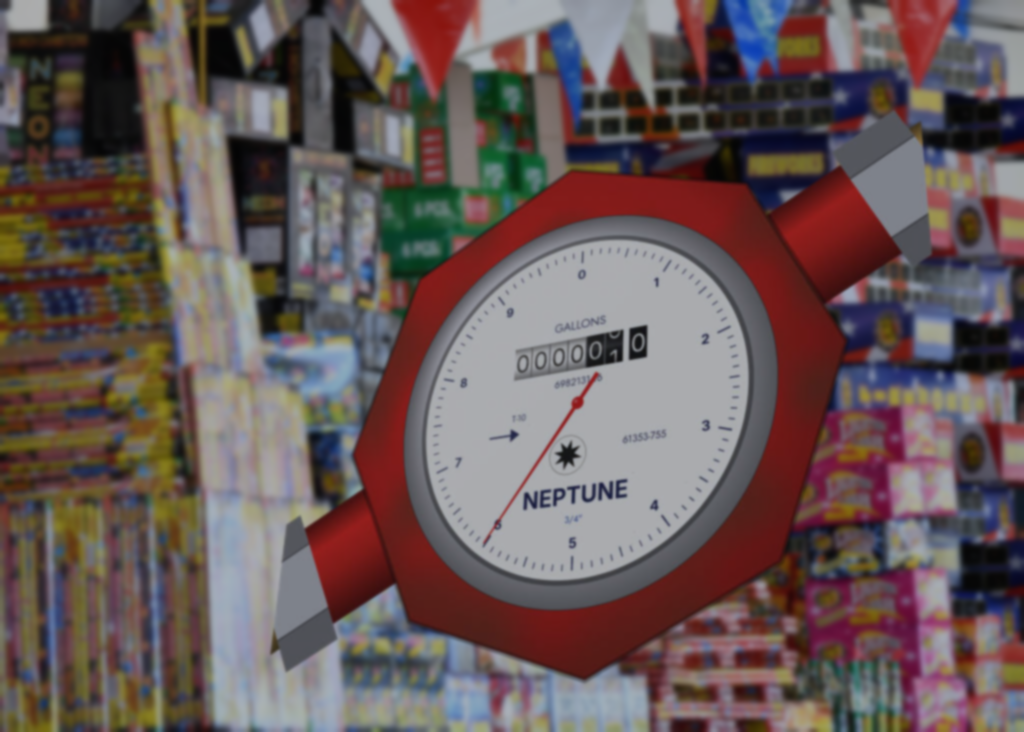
6.0 gal
